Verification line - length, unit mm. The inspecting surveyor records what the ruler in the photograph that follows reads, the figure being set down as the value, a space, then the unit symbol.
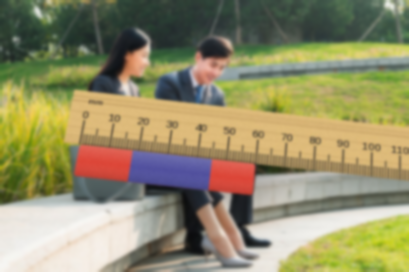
60 mm
